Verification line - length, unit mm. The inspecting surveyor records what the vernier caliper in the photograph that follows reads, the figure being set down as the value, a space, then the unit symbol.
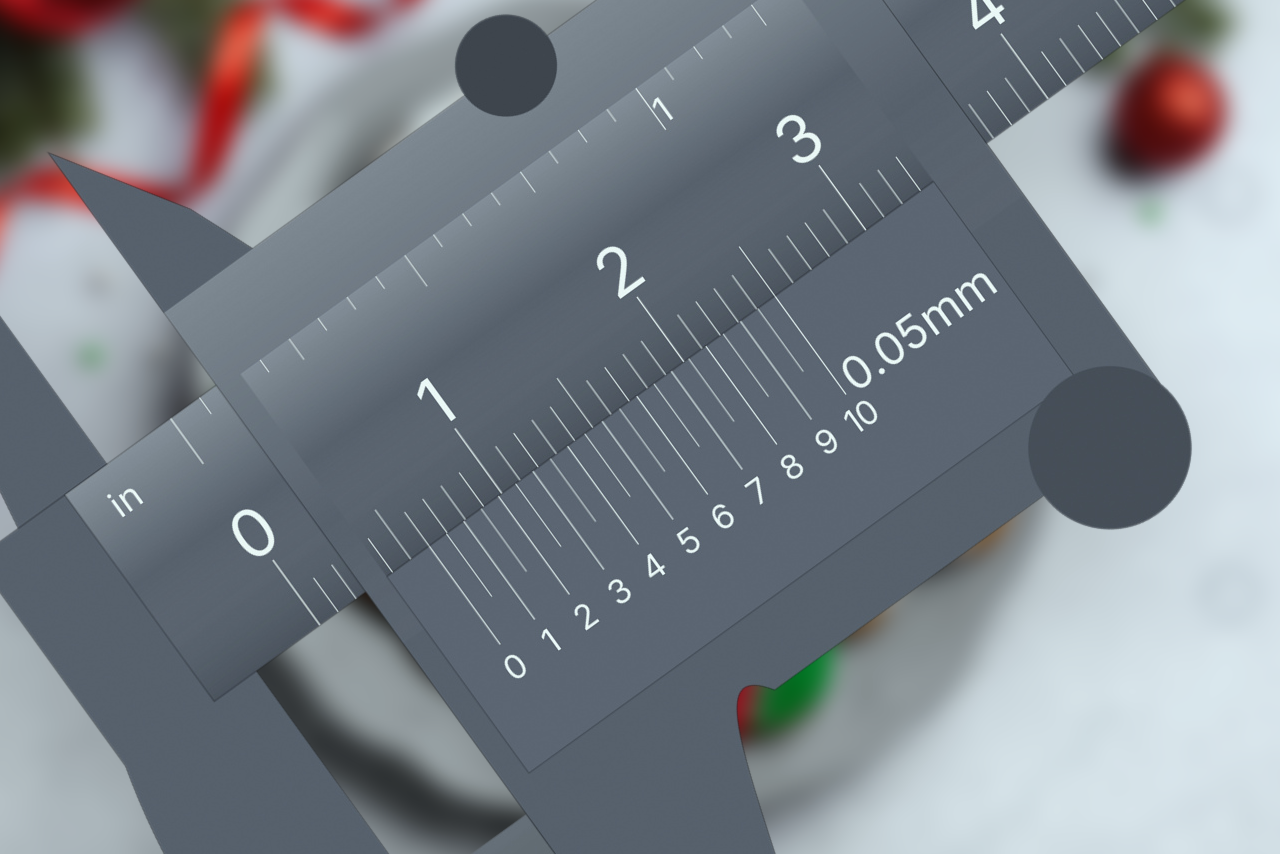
6.0 mm
